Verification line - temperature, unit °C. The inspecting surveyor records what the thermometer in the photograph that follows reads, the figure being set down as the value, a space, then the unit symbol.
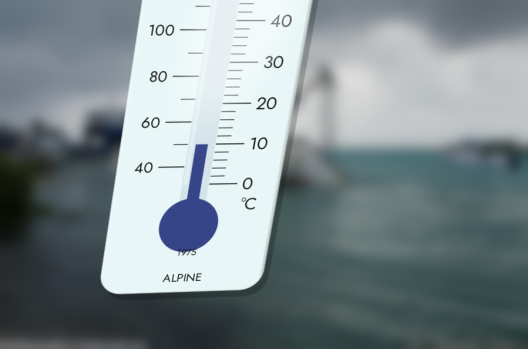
10 °C
